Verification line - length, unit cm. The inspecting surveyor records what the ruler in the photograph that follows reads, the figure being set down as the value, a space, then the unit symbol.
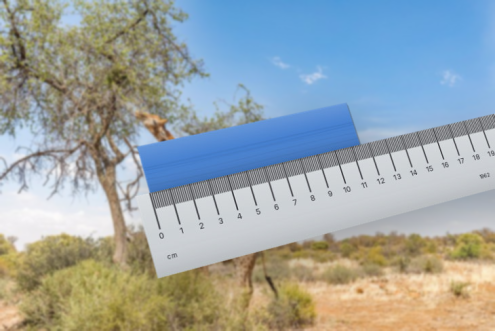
11.5 cm
